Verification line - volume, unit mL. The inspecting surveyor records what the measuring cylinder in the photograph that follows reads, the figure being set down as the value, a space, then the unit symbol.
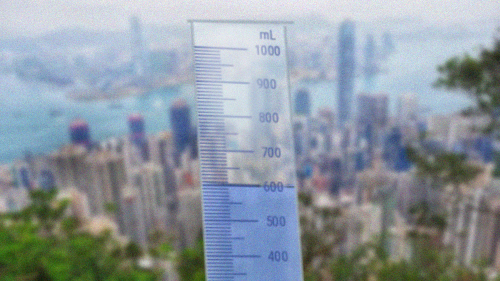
600 mL
